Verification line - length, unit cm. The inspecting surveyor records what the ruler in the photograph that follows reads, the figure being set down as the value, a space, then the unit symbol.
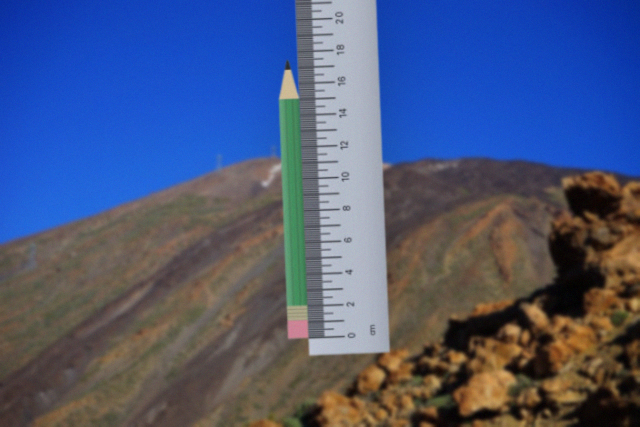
17.5 cm
